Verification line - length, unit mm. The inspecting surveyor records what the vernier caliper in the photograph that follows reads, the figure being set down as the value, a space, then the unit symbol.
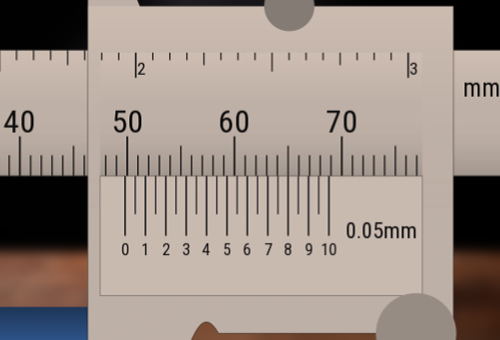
49.8 mm
